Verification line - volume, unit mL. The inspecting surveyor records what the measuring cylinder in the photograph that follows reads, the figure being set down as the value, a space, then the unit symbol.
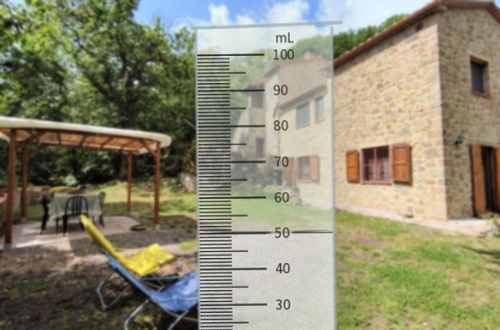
50 mL
